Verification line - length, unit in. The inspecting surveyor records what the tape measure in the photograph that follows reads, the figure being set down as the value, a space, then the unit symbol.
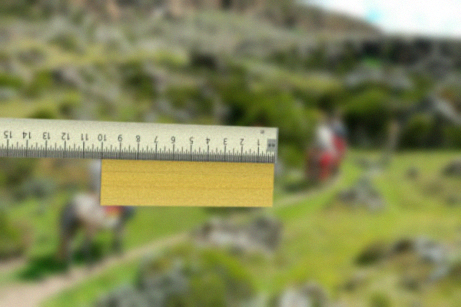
10 in
